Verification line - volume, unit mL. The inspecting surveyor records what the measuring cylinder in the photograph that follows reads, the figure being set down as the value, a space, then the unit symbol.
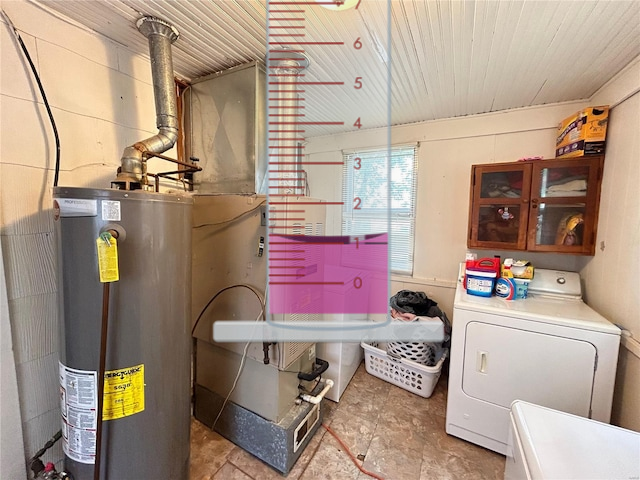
1 mL
